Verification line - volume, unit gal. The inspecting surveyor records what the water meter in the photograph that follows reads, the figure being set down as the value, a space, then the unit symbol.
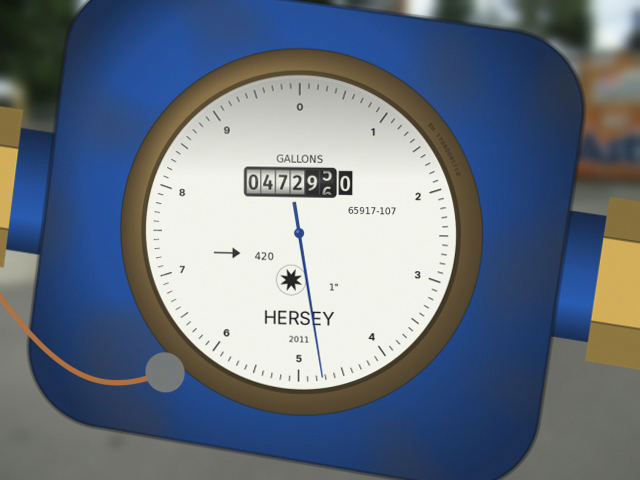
472954.7 gal
